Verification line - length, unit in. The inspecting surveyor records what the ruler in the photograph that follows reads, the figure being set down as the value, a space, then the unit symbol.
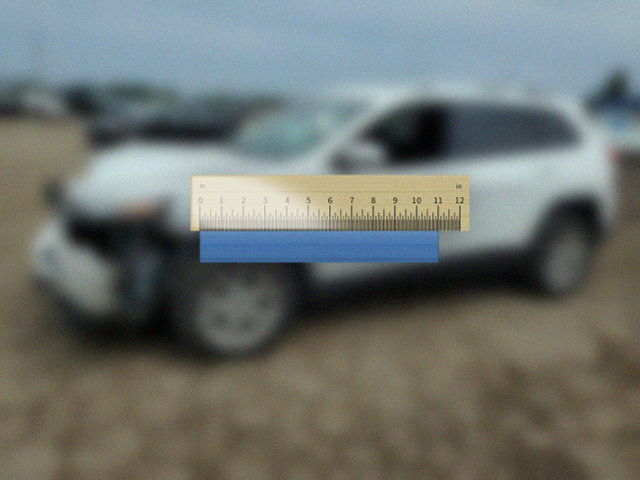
11 in
